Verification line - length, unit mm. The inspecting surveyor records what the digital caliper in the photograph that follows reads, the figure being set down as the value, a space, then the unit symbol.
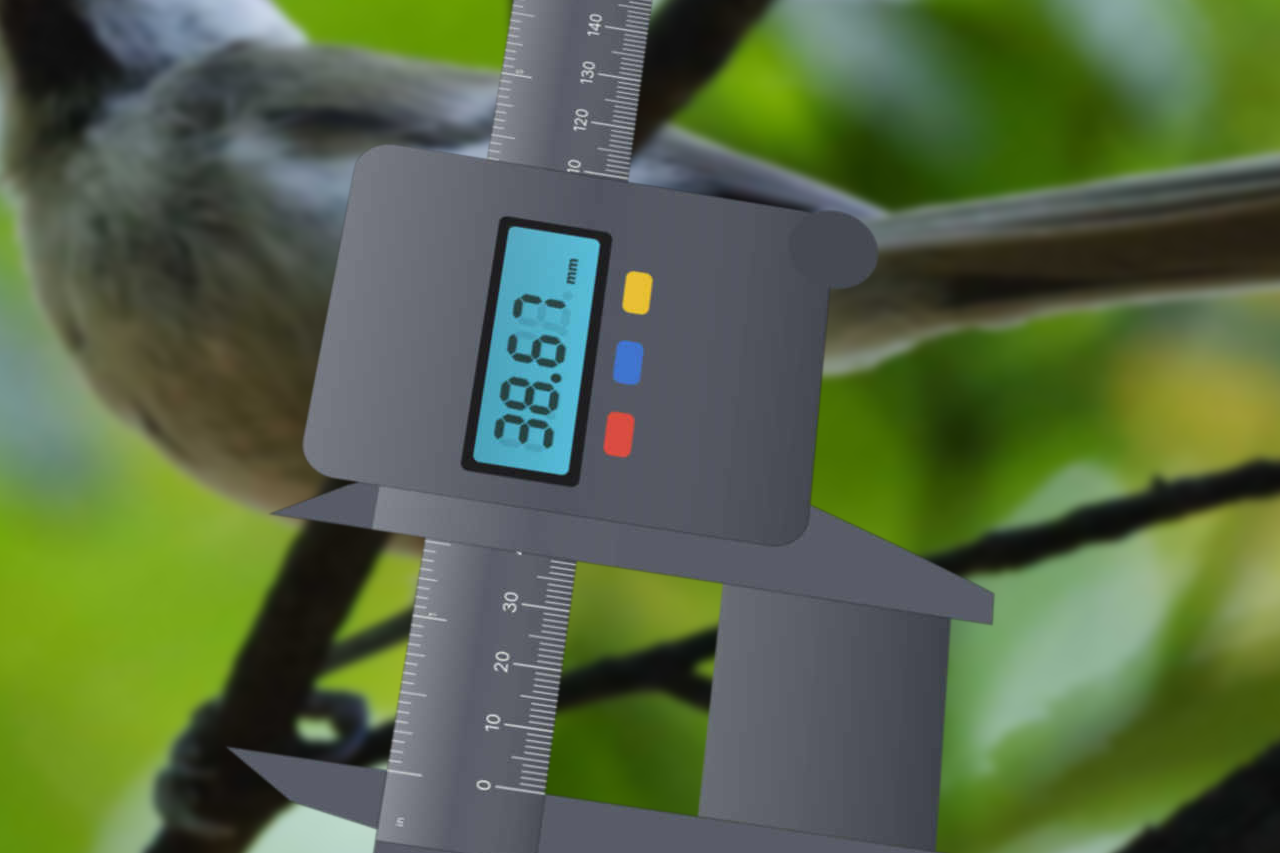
38.67 mm
